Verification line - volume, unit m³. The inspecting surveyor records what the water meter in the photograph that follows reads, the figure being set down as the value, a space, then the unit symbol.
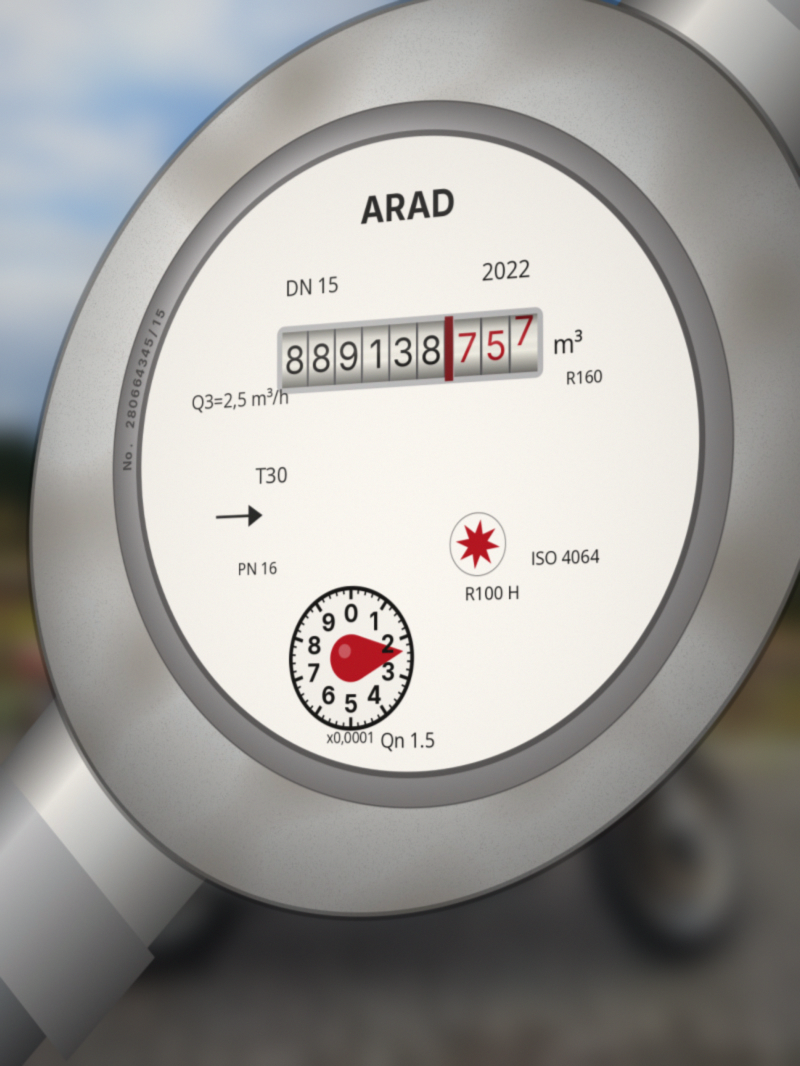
889138.7572 m³
